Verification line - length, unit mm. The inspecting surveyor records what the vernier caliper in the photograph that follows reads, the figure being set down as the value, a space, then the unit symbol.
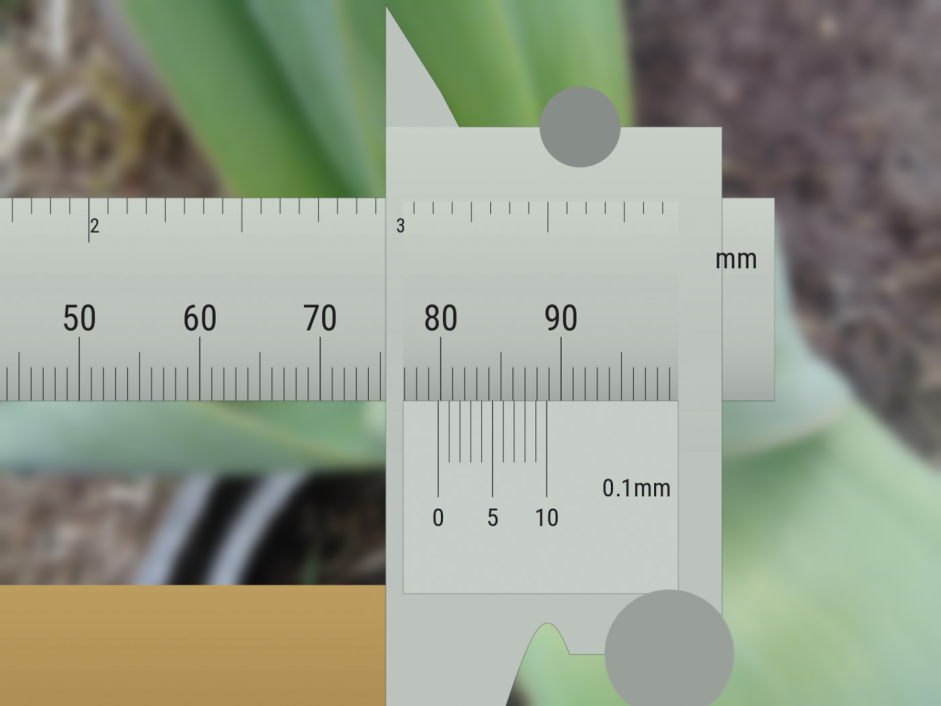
79.8 mm
